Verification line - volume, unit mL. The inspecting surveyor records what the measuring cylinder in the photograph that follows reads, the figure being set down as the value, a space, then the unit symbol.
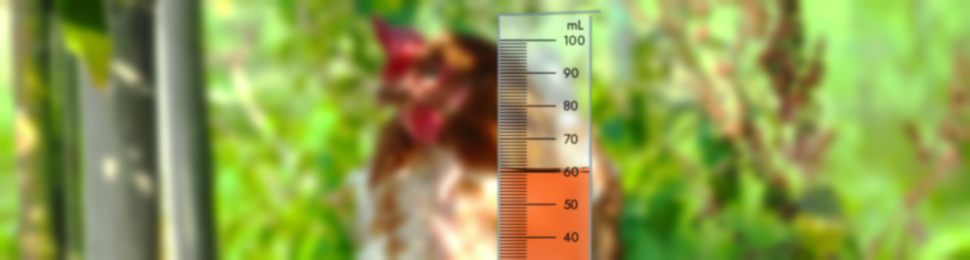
60 mL
